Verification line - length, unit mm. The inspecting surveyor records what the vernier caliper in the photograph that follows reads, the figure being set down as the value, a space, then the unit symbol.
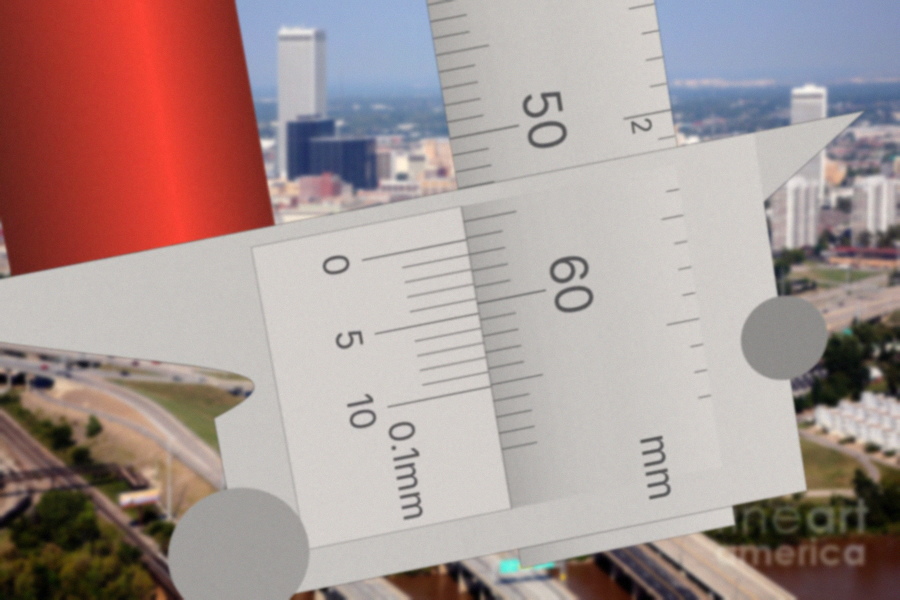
56.1 mm
